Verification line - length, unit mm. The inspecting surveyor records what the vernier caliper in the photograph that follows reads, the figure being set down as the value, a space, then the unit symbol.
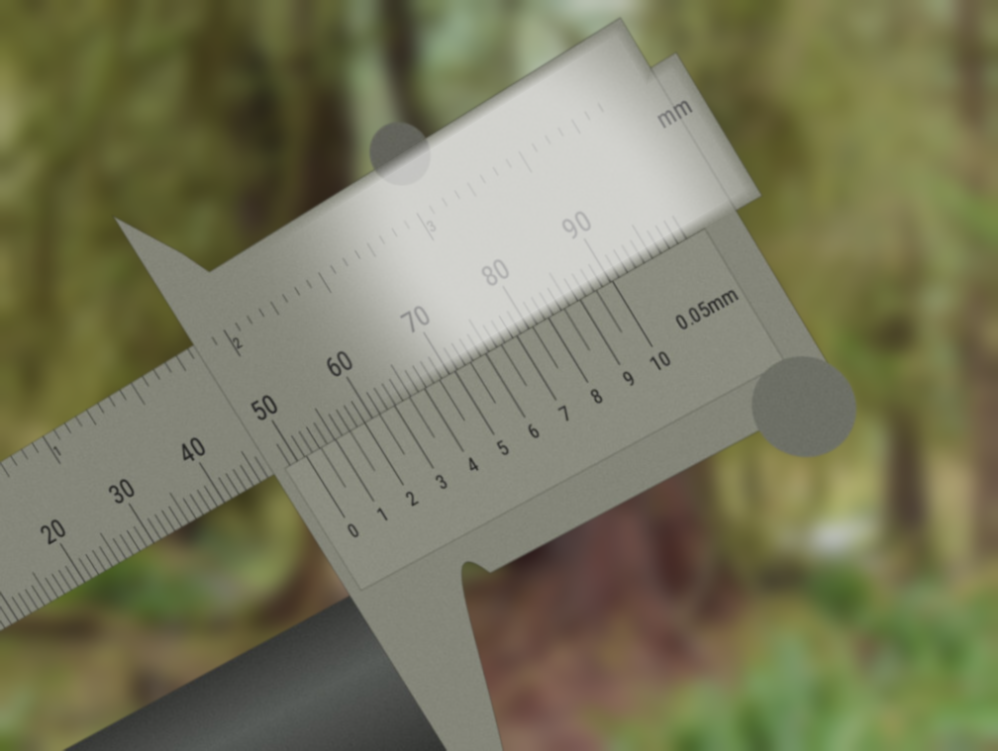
51.2 mm
